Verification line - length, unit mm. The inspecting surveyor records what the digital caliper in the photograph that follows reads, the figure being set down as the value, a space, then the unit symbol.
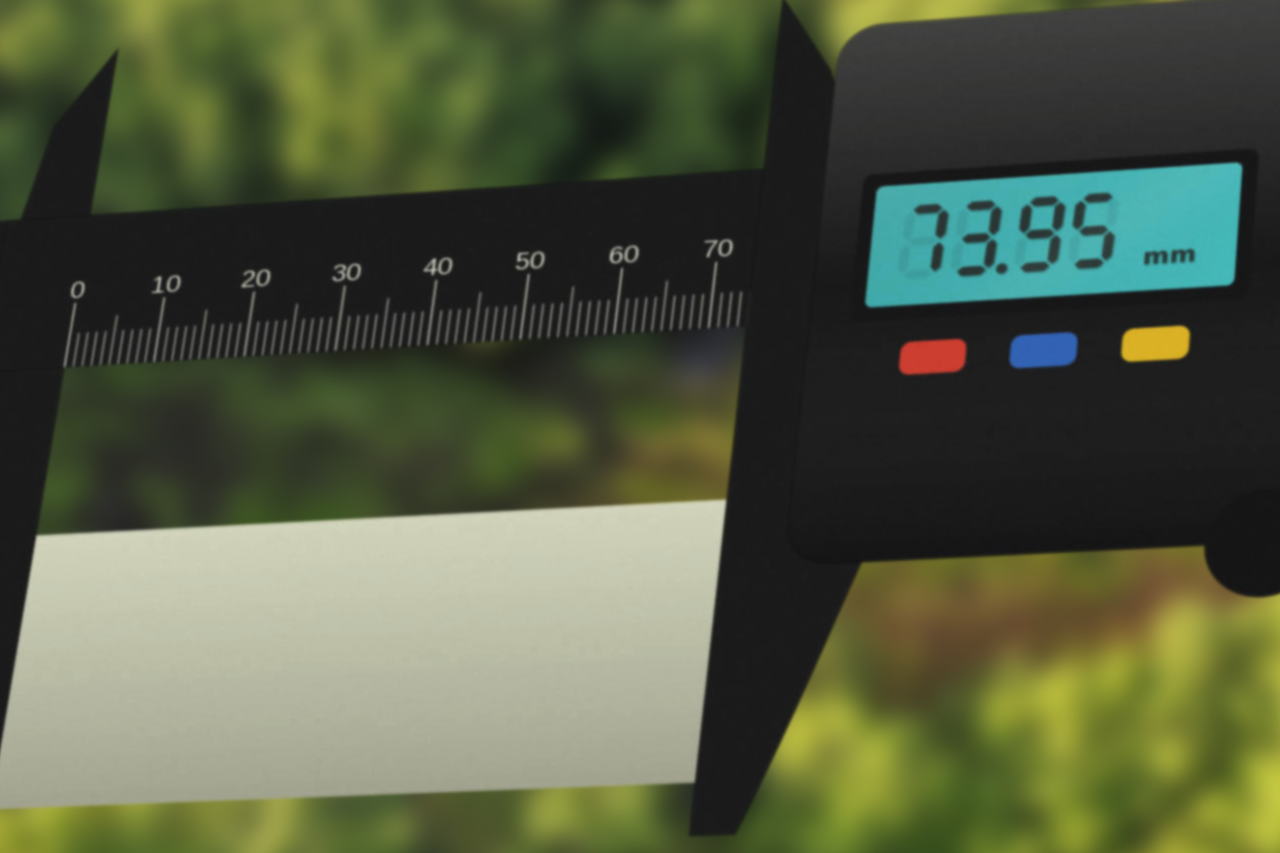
73.95 mm
